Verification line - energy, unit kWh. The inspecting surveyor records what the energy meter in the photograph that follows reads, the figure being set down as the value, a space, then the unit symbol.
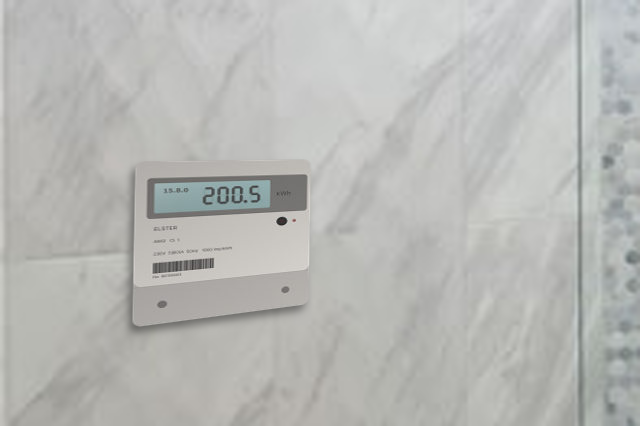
200.5 kWh
